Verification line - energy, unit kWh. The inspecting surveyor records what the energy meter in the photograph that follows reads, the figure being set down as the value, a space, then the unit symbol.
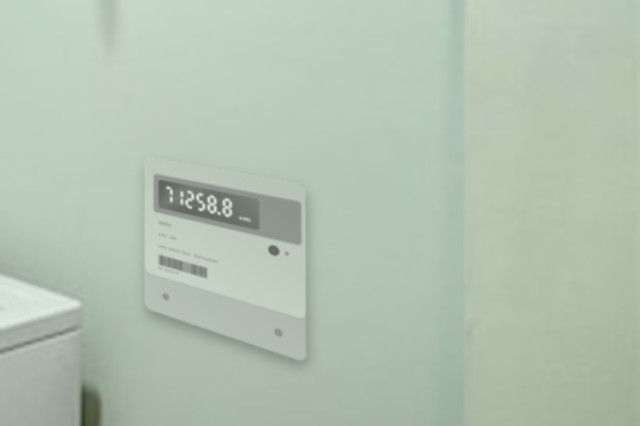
71258.8 kWh
